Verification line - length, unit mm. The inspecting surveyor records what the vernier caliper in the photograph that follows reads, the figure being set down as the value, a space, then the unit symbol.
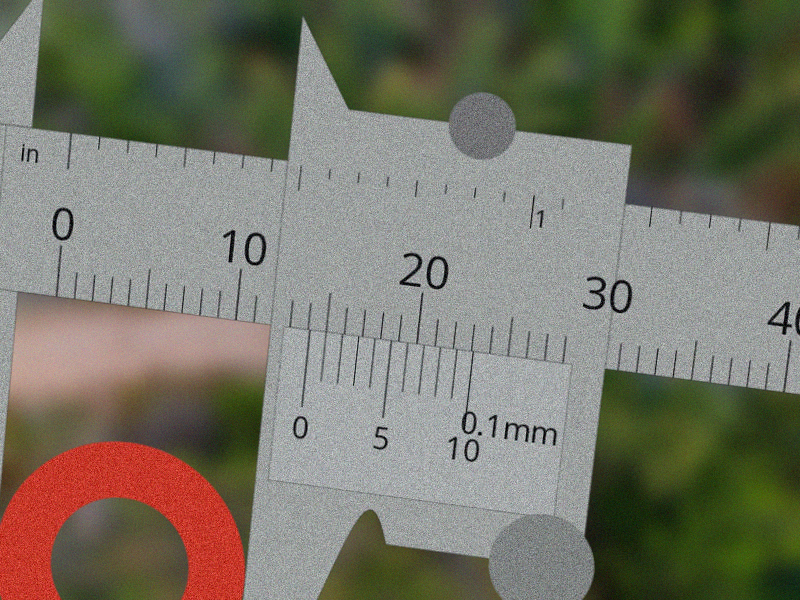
14.1 mm
